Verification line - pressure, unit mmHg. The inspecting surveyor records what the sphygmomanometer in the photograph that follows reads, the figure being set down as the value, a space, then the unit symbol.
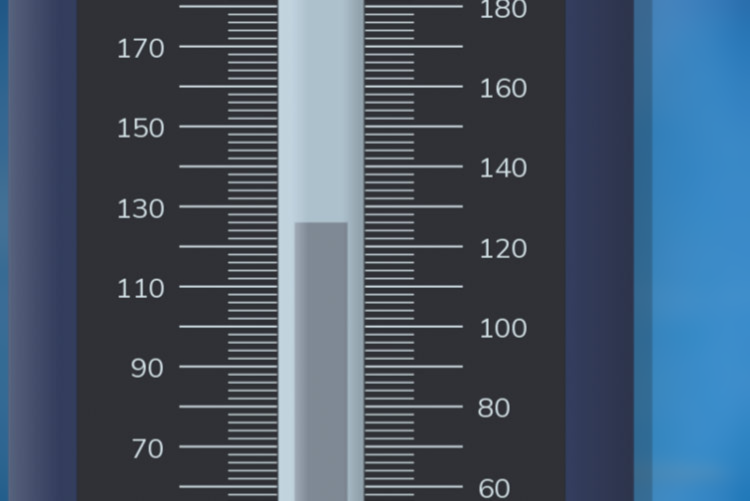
126 mmHg
